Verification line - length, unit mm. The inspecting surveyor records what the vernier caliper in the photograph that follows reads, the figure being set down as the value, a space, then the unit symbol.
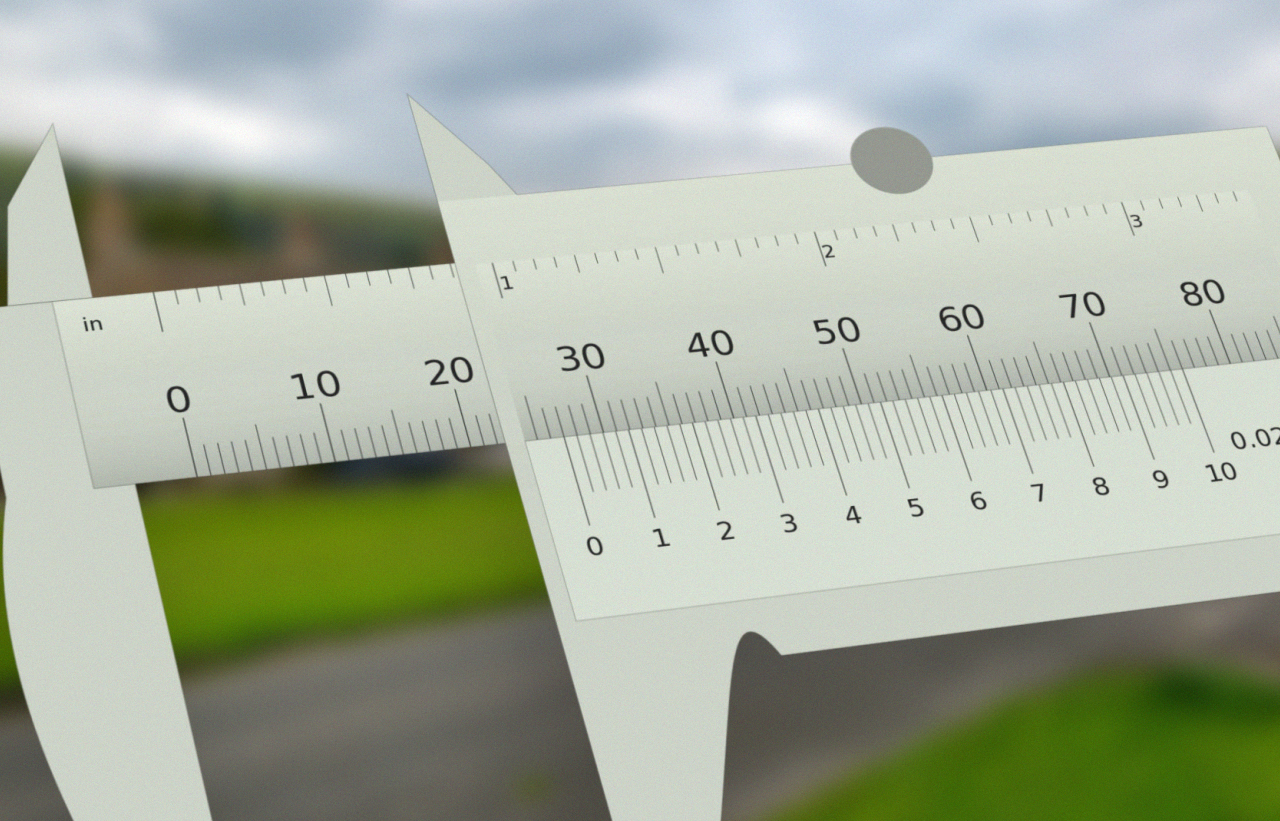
27.0 mm
